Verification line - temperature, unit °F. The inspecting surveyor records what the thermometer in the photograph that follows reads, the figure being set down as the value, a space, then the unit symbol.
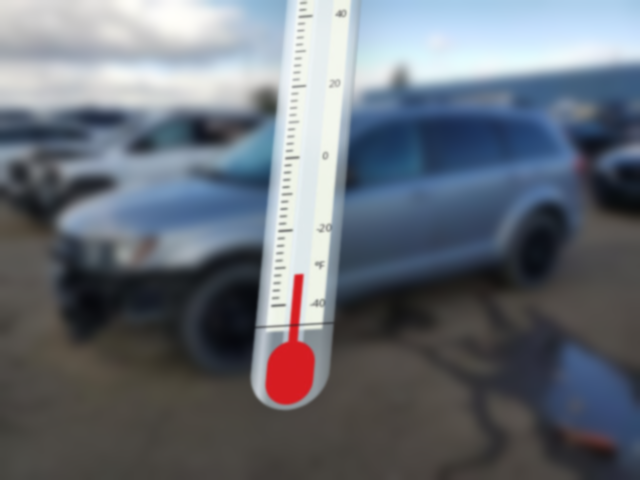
-32 °F
